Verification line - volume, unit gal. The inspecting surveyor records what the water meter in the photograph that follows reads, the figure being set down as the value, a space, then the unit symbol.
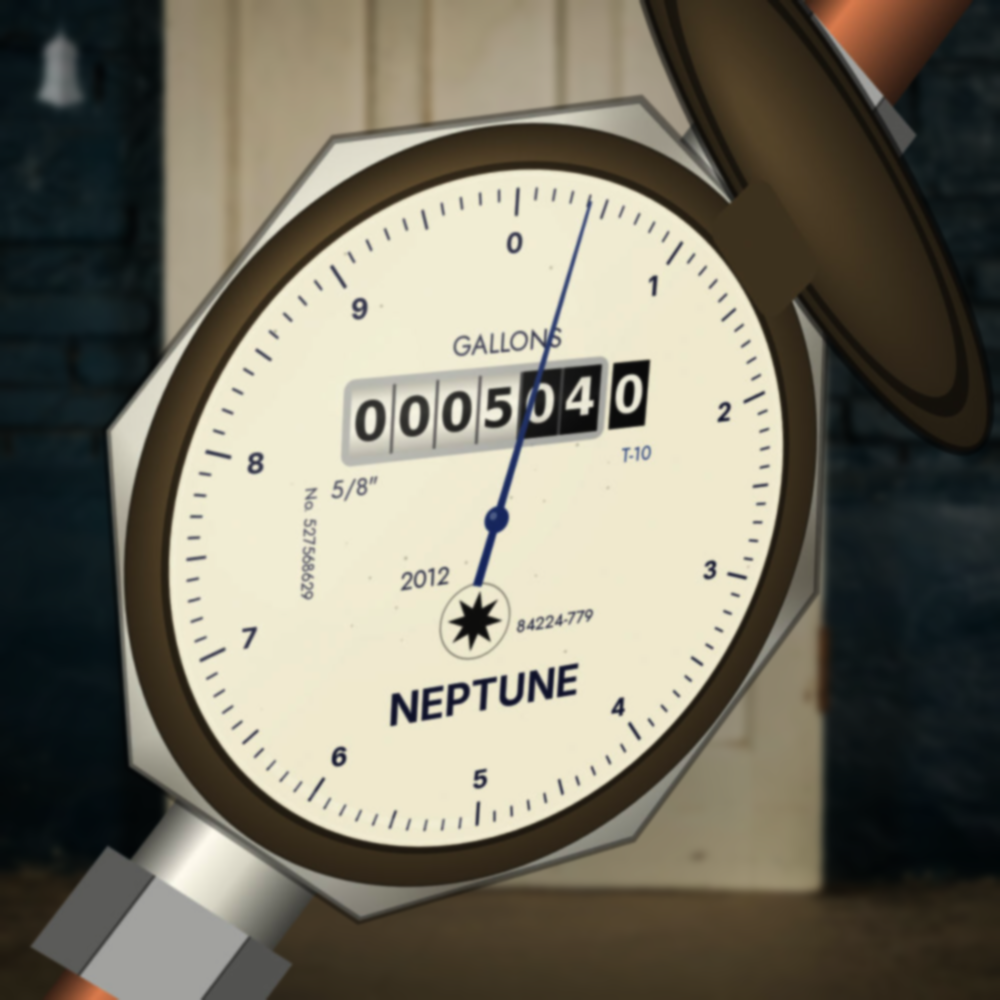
5040.4 gal
